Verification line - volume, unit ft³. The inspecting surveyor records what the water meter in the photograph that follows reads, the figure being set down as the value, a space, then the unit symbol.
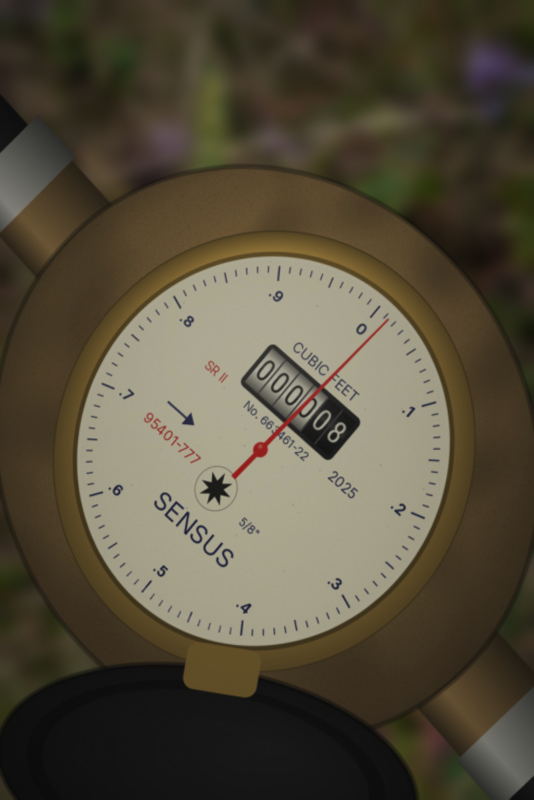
8.01 ft³
